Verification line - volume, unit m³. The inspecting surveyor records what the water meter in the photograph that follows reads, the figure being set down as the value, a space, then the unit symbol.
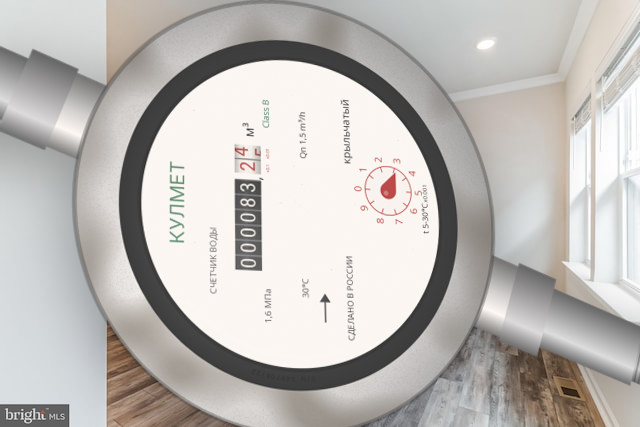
83.243 m³
